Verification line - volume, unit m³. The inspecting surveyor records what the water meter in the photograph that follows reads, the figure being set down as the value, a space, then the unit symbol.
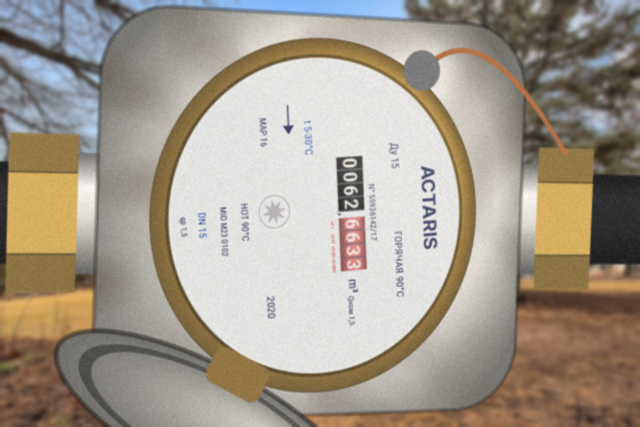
62.6633 m³
